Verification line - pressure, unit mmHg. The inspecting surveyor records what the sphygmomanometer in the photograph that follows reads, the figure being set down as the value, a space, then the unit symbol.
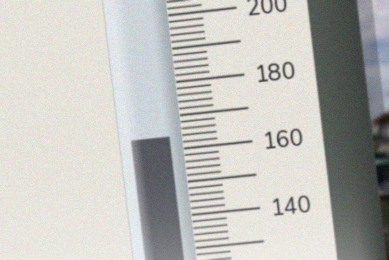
164 mmHg
